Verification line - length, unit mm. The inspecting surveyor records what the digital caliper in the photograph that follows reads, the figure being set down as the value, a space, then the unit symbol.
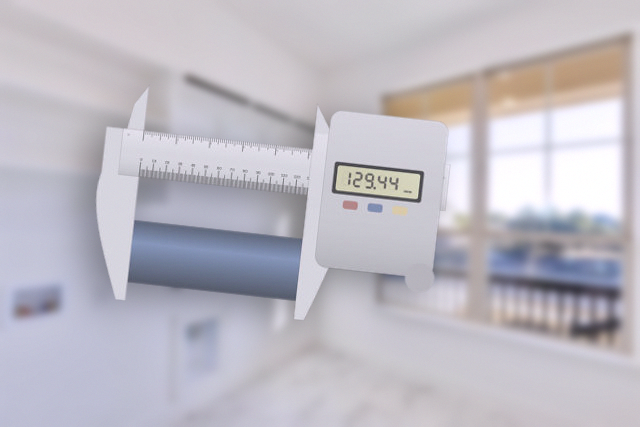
129.44 mm
